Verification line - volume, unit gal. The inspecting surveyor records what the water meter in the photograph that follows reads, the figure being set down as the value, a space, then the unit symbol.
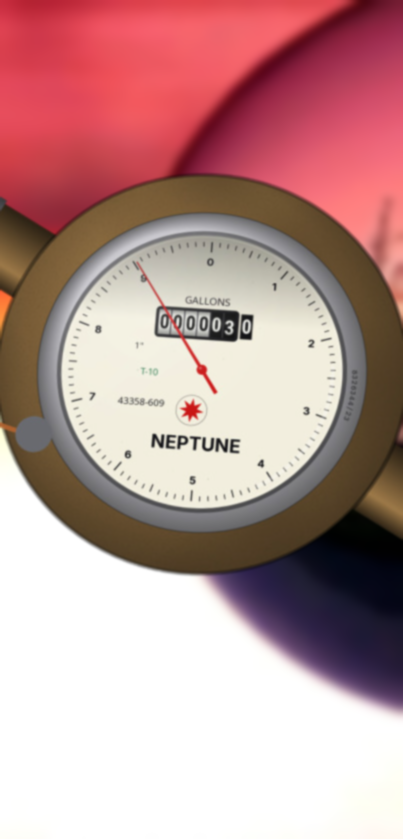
29.0 gal
